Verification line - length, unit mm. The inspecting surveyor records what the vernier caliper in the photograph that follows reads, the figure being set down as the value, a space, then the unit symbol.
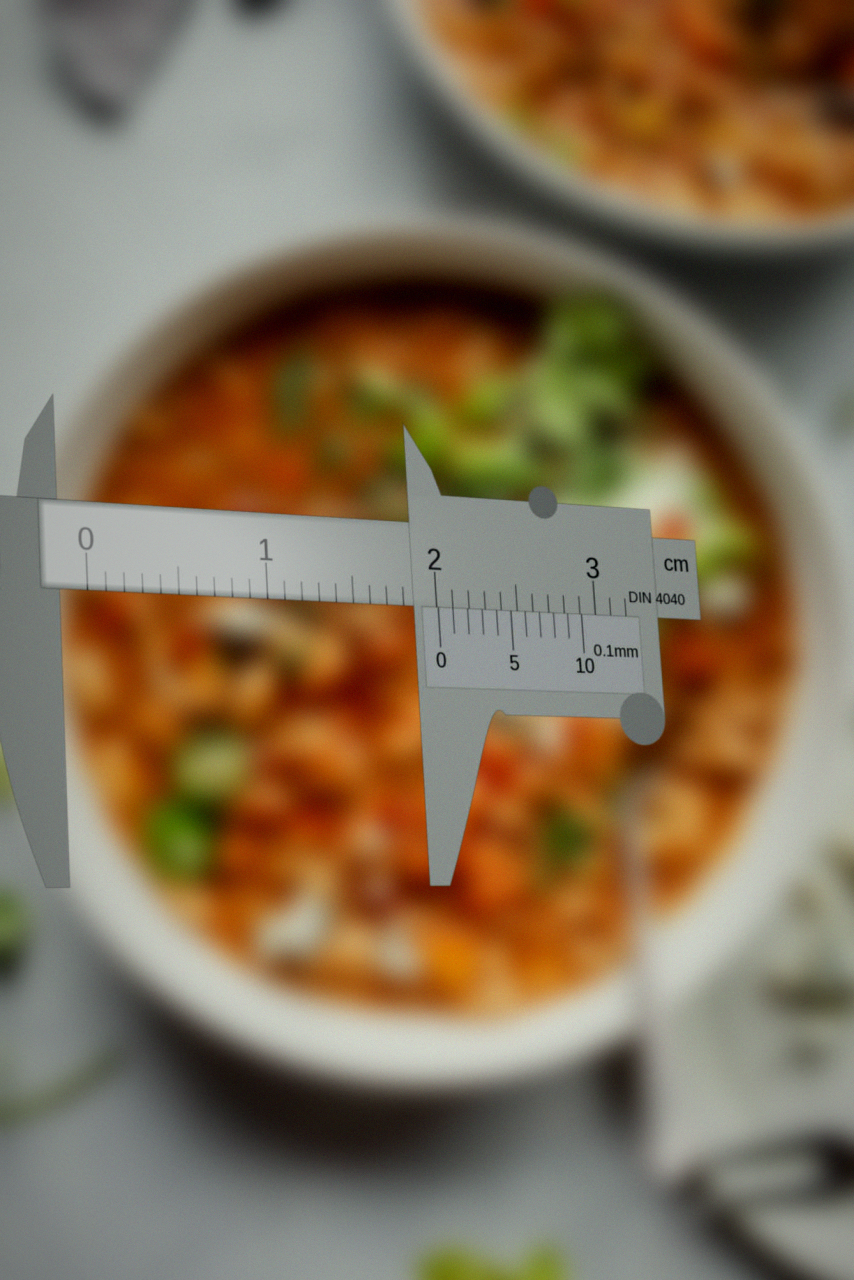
20.1 mm
